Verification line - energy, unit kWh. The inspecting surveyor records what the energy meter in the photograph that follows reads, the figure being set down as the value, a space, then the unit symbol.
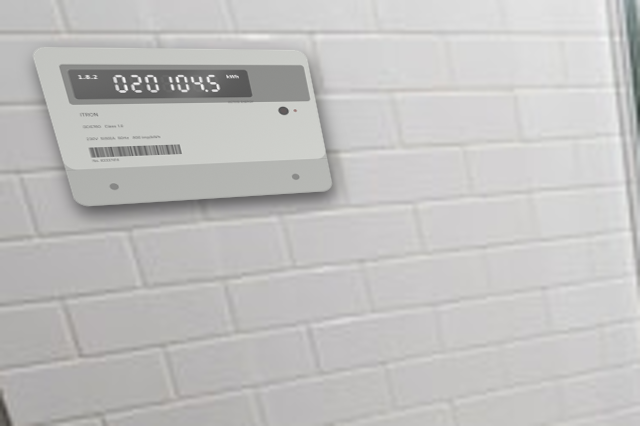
20104.5 kWh
